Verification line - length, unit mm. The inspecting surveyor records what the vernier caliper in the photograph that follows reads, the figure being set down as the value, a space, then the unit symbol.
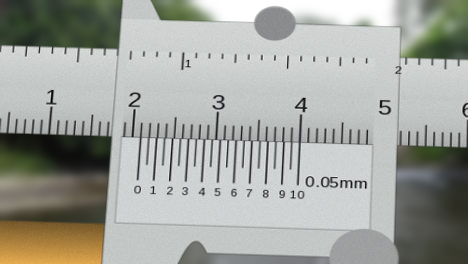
21.0 mm
